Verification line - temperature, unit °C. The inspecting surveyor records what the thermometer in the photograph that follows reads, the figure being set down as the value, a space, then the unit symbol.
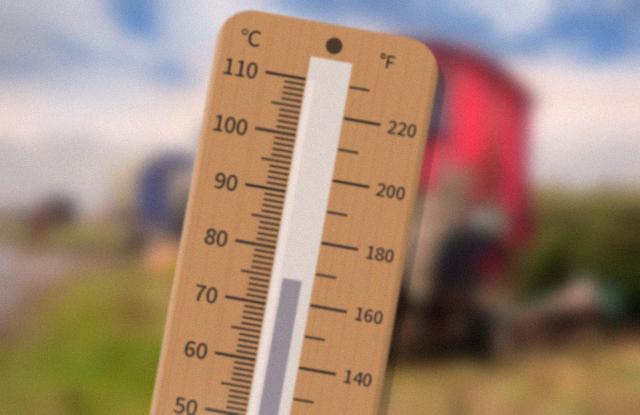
75 °C
